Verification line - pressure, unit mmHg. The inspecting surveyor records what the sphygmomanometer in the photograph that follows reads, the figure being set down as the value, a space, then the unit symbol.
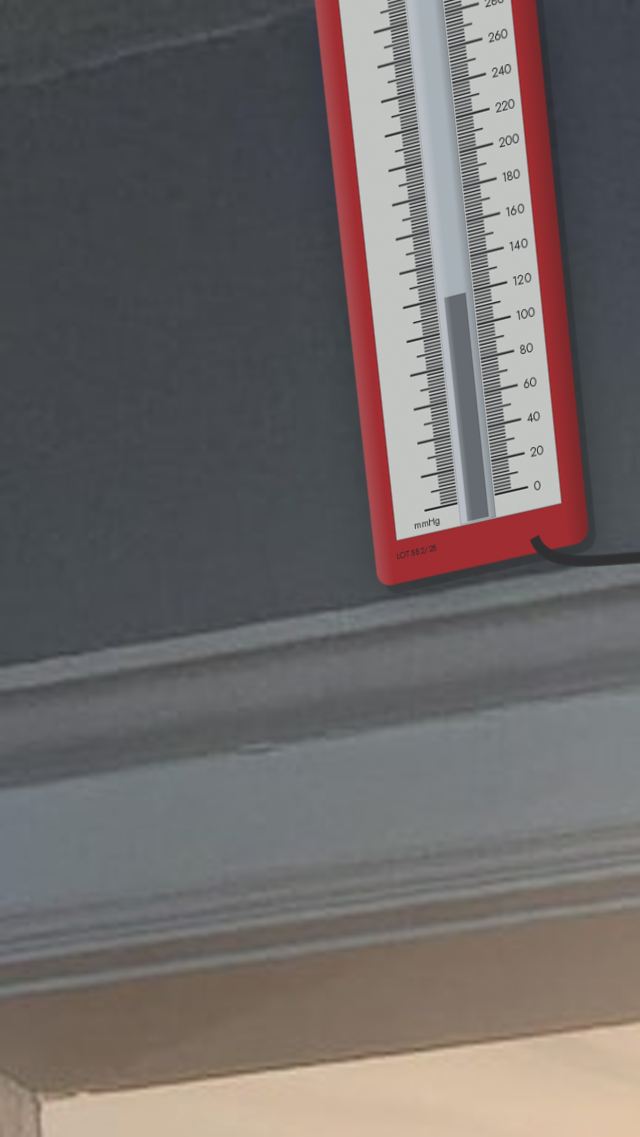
120 mmHg
